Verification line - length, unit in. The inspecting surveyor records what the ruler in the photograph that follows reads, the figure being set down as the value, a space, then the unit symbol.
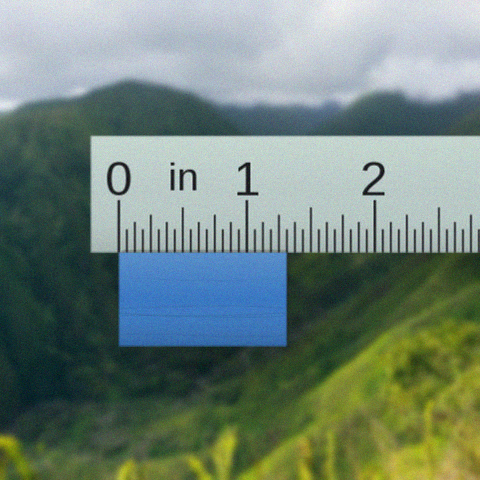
1.3125 in
